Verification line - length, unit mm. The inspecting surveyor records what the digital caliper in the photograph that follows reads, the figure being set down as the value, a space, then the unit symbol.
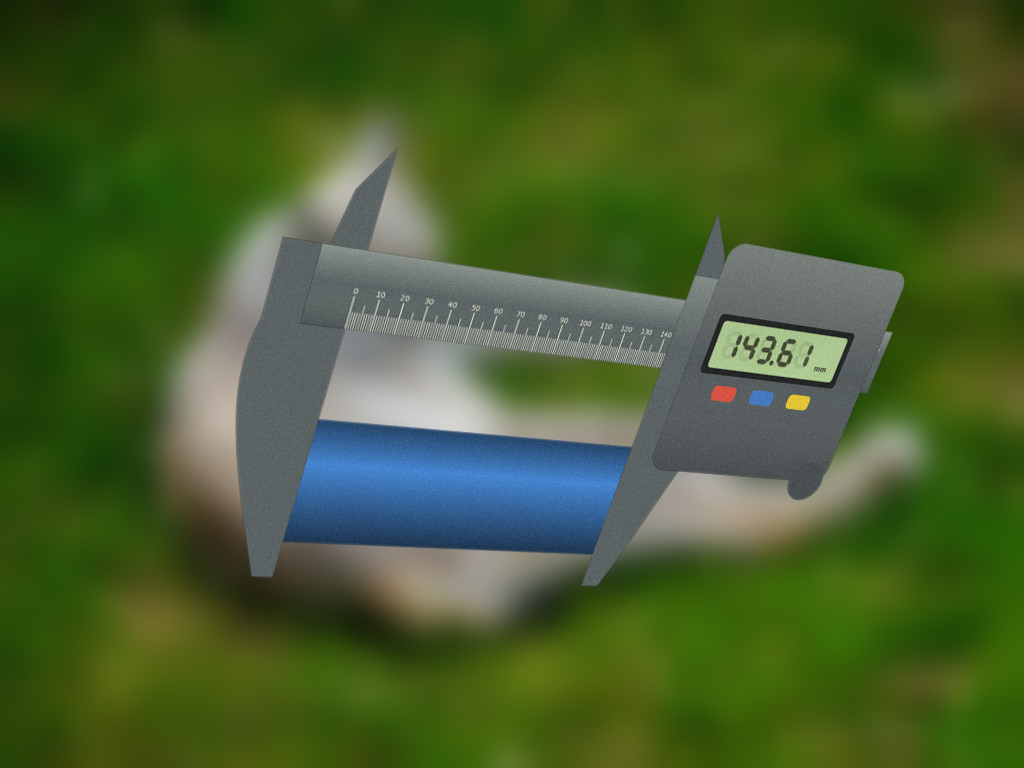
143.61 mm
